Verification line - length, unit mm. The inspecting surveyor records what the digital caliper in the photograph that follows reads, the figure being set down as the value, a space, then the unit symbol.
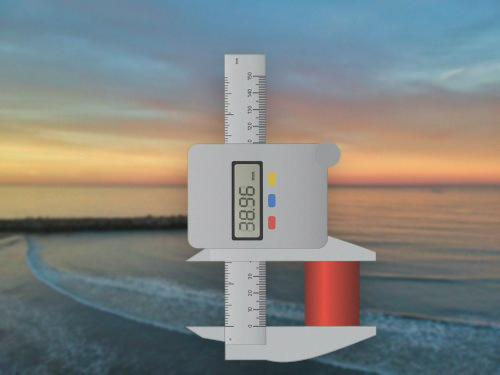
38.96 mm
